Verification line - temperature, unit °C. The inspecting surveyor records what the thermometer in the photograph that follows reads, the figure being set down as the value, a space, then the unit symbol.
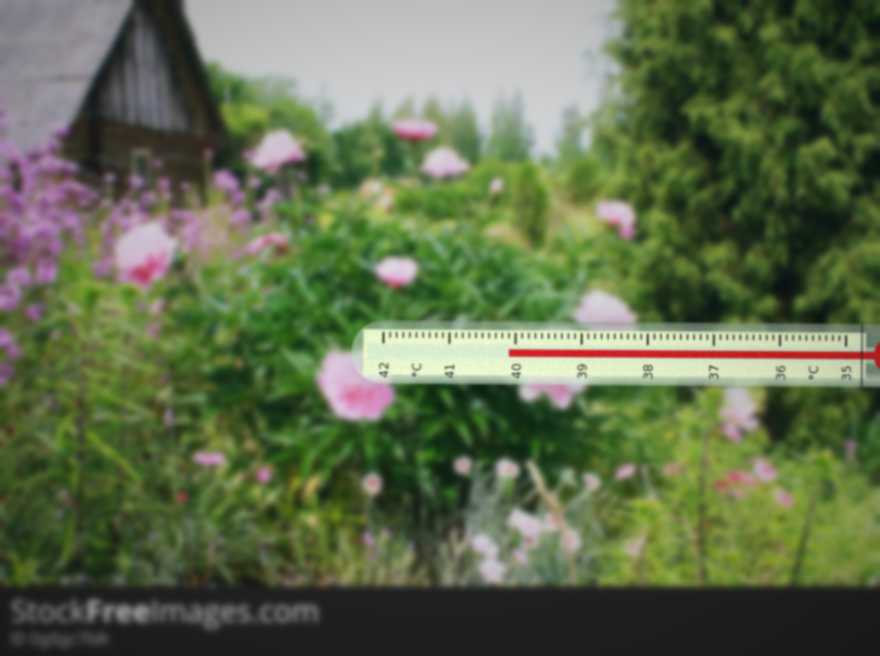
40.1 °C
